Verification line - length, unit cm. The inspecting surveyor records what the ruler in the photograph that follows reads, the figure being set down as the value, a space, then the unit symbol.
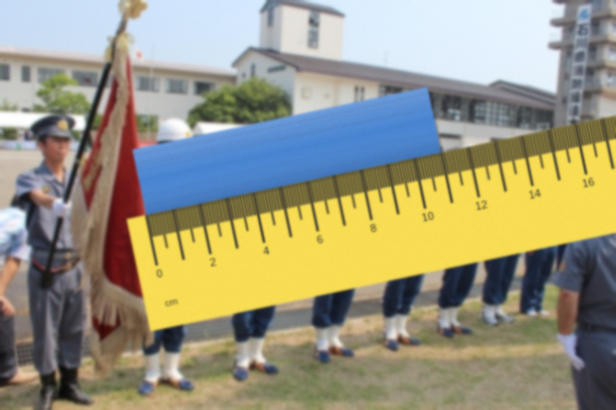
11 cm
